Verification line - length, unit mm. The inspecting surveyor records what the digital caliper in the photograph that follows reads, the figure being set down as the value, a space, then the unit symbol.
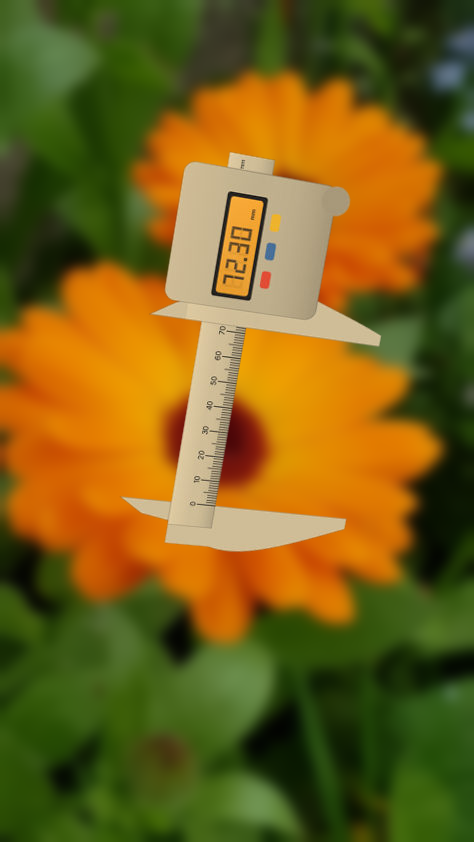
72.30 mm
